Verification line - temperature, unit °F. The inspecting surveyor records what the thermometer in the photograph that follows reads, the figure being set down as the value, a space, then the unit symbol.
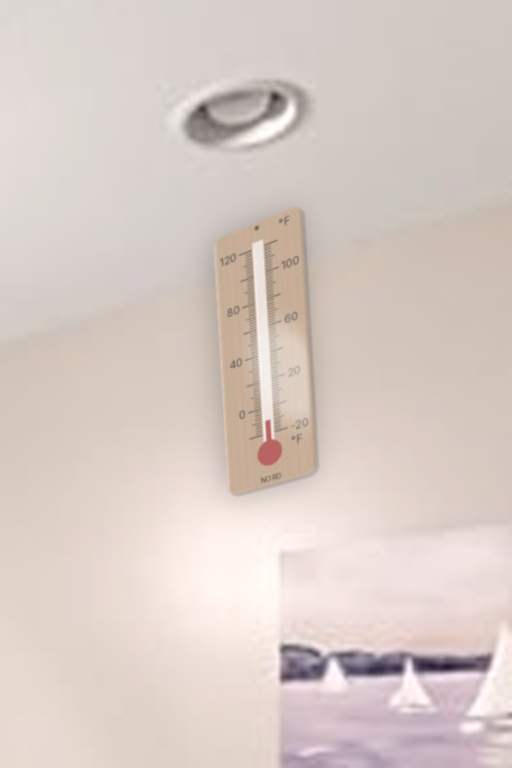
-10 °F
